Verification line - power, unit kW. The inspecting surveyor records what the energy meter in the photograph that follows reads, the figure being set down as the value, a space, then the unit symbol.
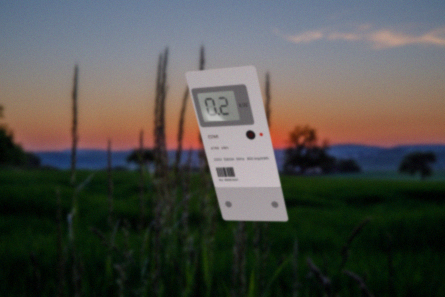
0.2 kW
